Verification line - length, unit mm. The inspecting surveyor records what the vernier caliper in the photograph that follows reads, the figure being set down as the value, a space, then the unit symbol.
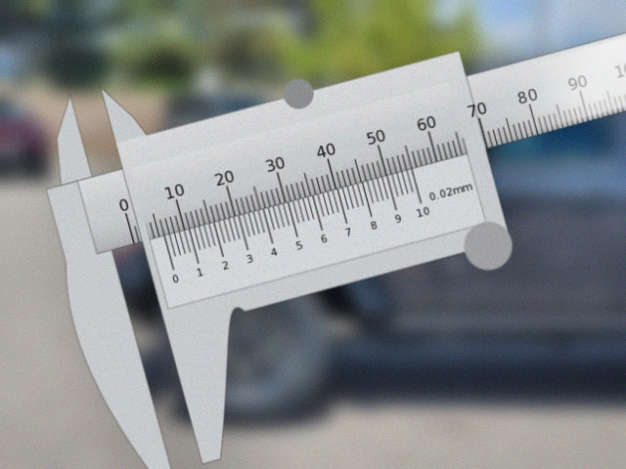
6.0 mm
